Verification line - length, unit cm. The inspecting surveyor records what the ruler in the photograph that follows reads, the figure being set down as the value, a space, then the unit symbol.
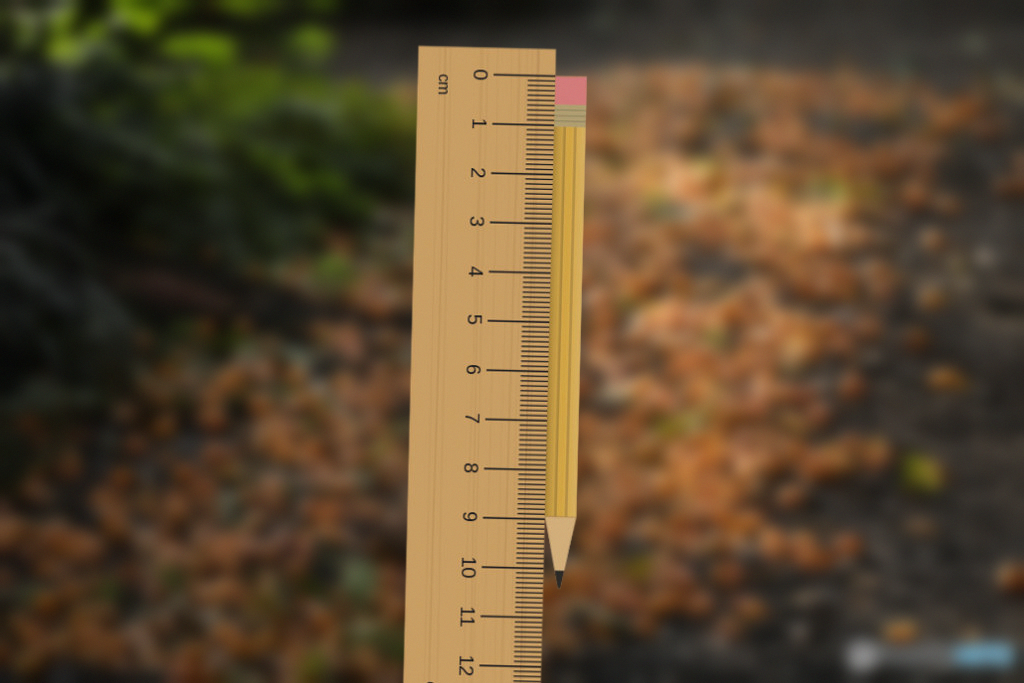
10.4 cm
